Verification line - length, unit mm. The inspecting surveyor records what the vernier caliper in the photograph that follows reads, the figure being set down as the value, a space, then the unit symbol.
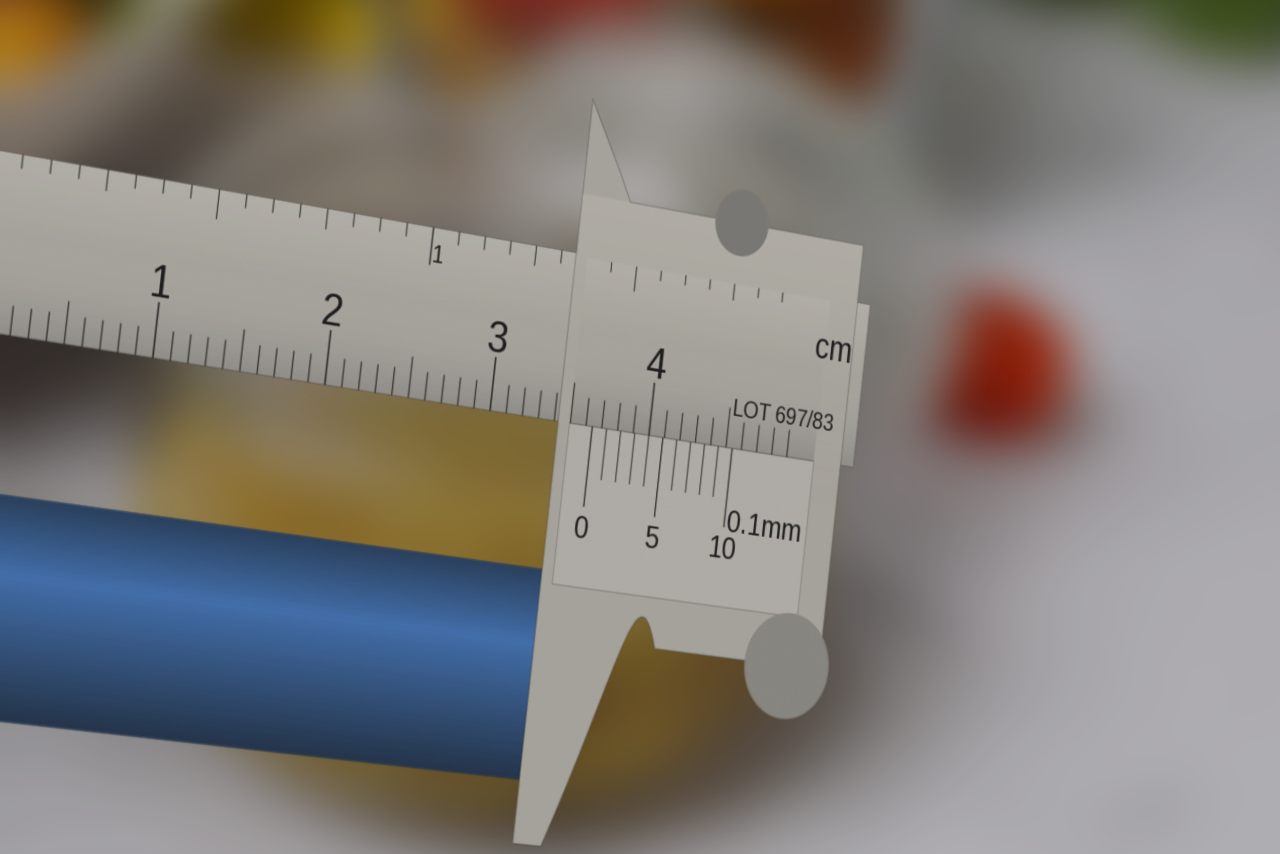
36.4 mm
